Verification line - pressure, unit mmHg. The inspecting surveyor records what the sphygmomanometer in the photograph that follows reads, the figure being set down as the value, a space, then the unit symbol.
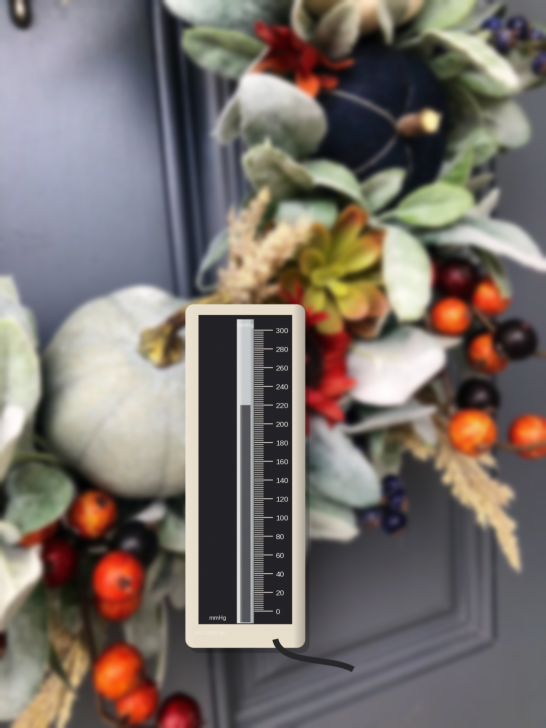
220 mmHg
